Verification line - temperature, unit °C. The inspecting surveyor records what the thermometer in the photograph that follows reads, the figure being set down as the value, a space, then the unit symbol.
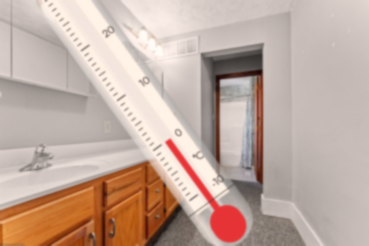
0 °C
